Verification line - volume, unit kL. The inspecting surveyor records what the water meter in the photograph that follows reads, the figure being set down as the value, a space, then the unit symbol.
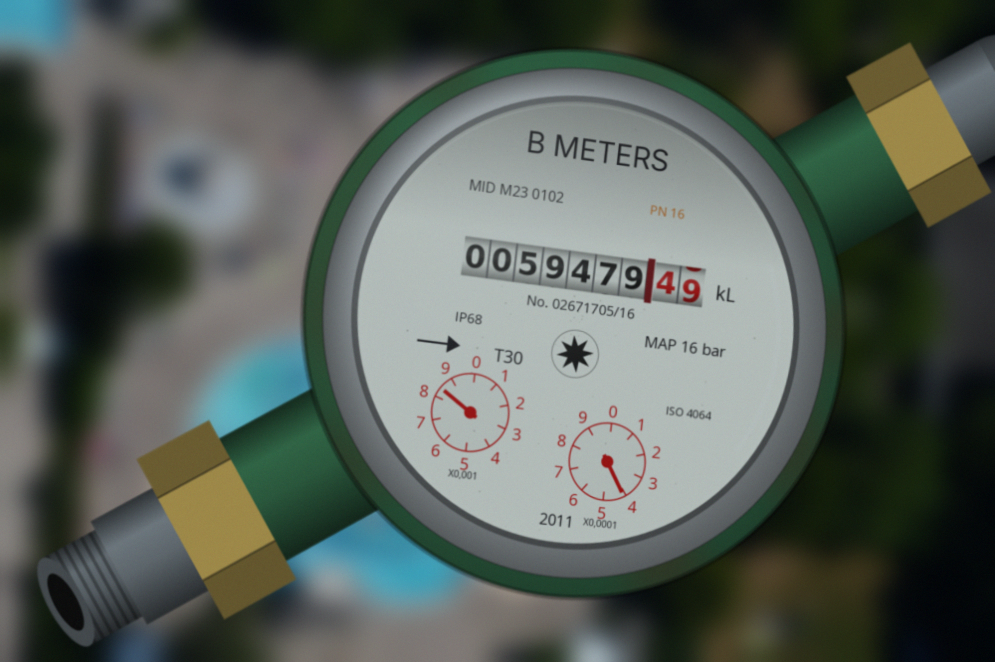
59479.4884 kL
